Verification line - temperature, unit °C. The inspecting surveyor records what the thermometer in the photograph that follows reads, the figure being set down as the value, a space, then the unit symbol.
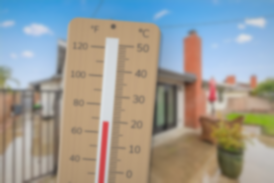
20 °C
